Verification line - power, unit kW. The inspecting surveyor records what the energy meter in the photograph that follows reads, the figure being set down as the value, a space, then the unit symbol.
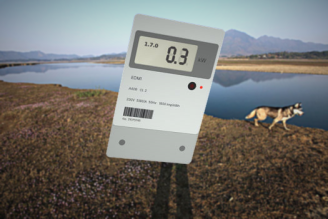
0.3 kW
